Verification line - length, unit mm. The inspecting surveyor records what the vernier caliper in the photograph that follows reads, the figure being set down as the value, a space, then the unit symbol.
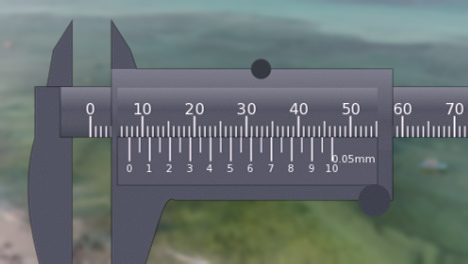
7.5 mm
